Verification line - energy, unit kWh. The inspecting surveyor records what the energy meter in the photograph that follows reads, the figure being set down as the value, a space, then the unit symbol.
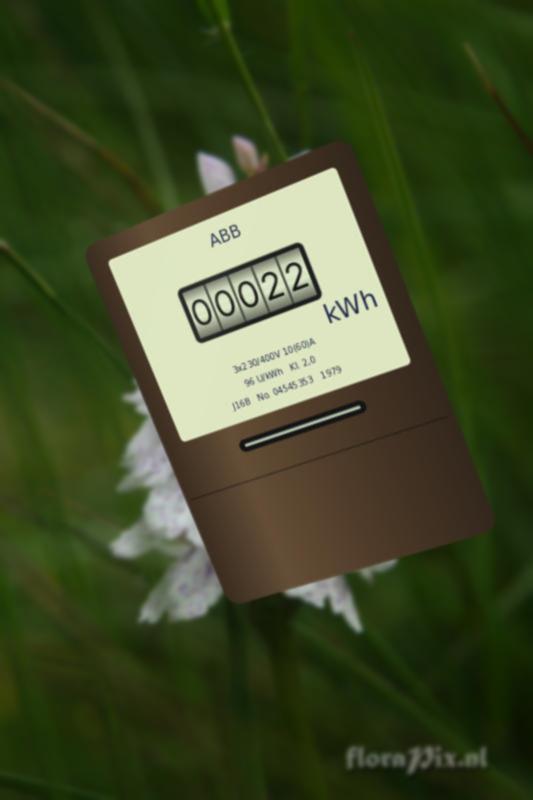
22 kWh
